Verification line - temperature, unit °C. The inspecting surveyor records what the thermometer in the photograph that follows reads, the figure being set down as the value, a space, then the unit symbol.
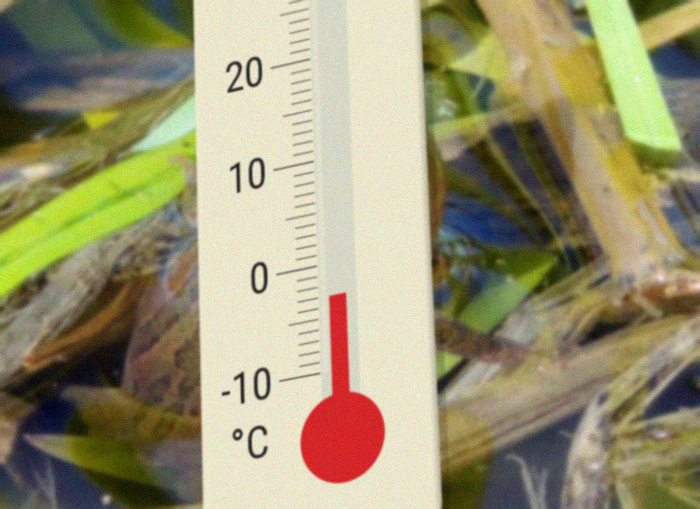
-3 °C
